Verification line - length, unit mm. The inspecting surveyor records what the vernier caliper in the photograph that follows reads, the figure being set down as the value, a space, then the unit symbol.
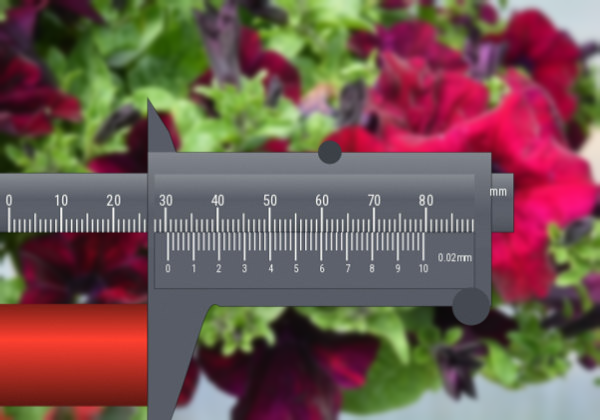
30.5 mm
